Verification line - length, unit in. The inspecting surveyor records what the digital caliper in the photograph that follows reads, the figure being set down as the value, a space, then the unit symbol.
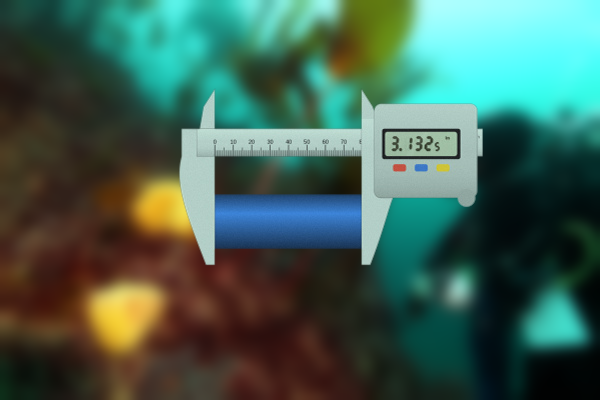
3.1325 in
